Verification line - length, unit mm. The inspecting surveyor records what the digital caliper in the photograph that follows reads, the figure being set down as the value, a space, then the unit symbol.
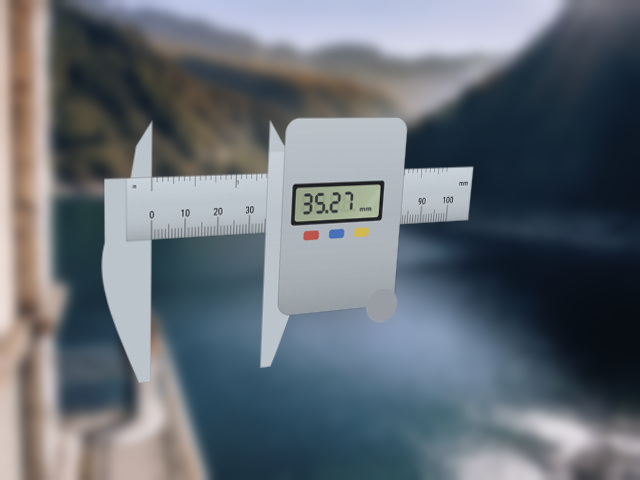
35.27 mm
